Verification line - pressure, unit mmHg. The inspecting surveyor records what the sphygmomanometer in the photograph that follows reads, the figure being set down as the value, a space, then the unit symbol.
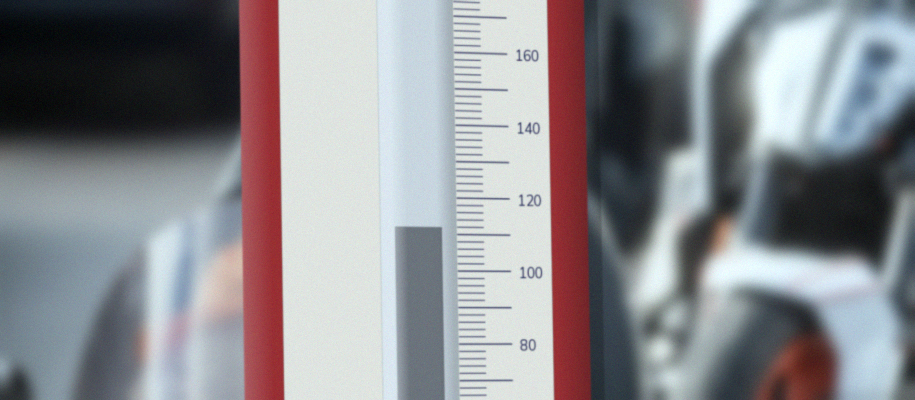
112 mmHg
